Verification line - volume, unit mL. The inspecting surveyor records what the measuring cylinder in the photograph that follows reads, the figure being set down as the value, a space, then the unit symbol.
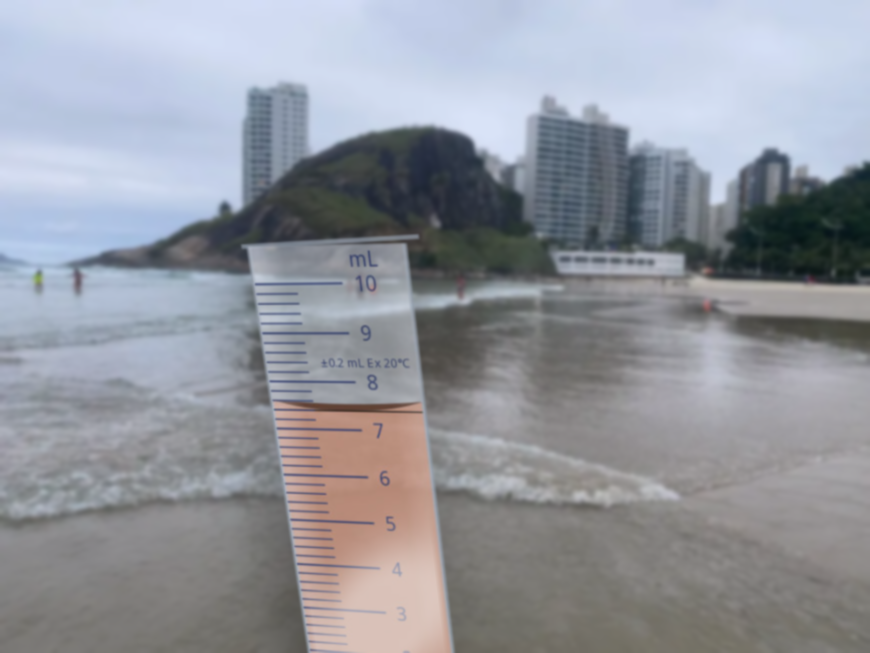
7.4 mL
